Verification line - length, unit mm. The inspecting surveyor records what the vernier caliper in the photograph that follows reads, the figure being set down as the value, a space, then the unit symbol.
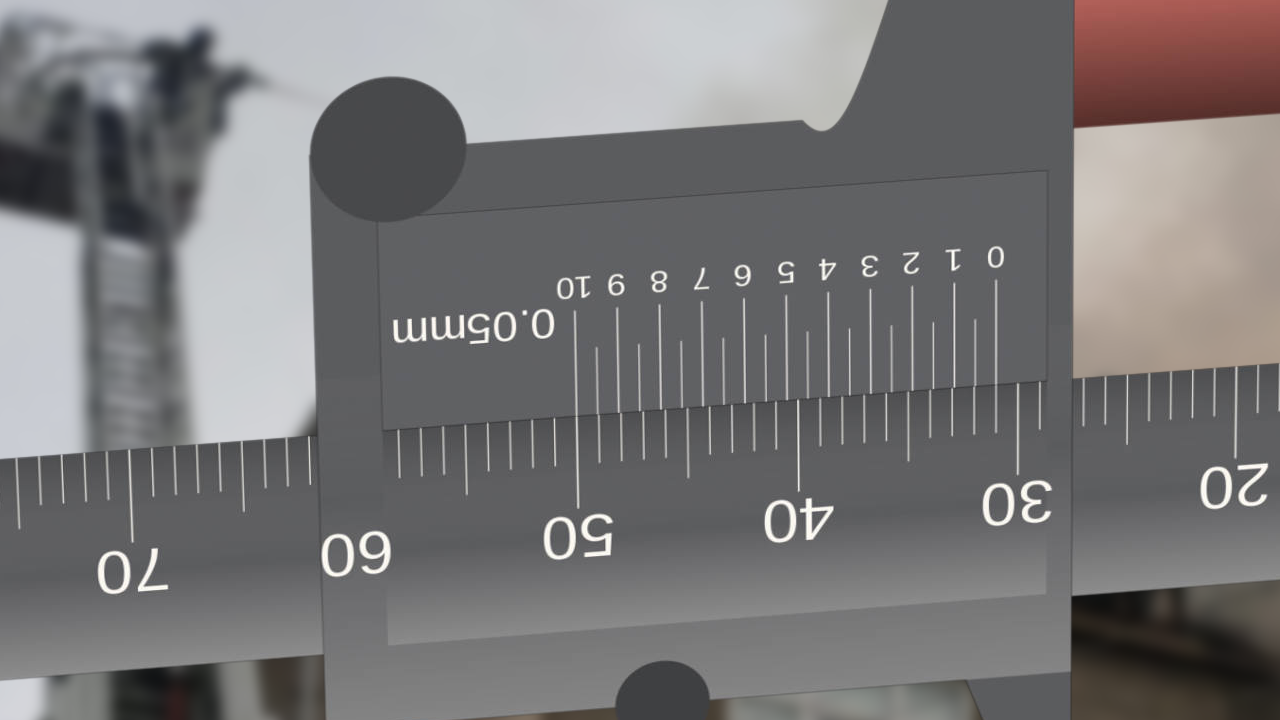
31.0 mm
